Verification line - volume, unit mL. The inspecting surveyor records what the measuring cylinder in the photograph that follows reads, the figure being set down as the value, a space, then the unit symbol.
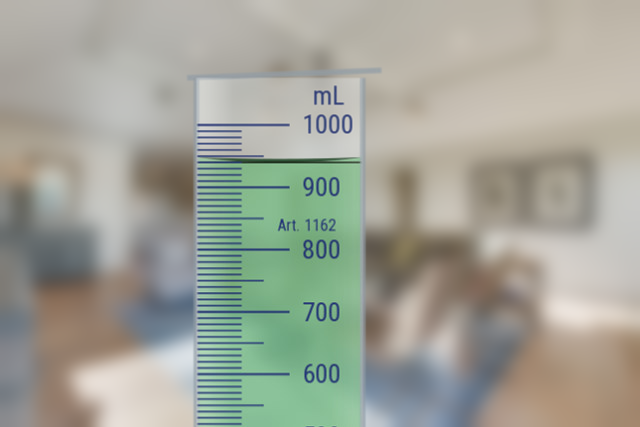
940 mL
